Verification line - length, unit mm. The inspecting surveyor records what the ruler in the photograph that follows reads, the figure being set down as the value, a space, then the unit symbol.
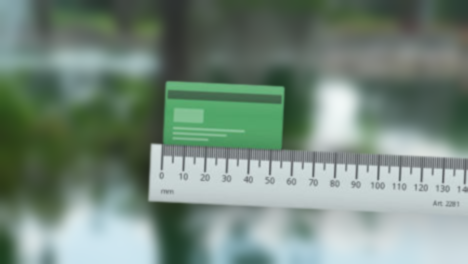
55 mm
